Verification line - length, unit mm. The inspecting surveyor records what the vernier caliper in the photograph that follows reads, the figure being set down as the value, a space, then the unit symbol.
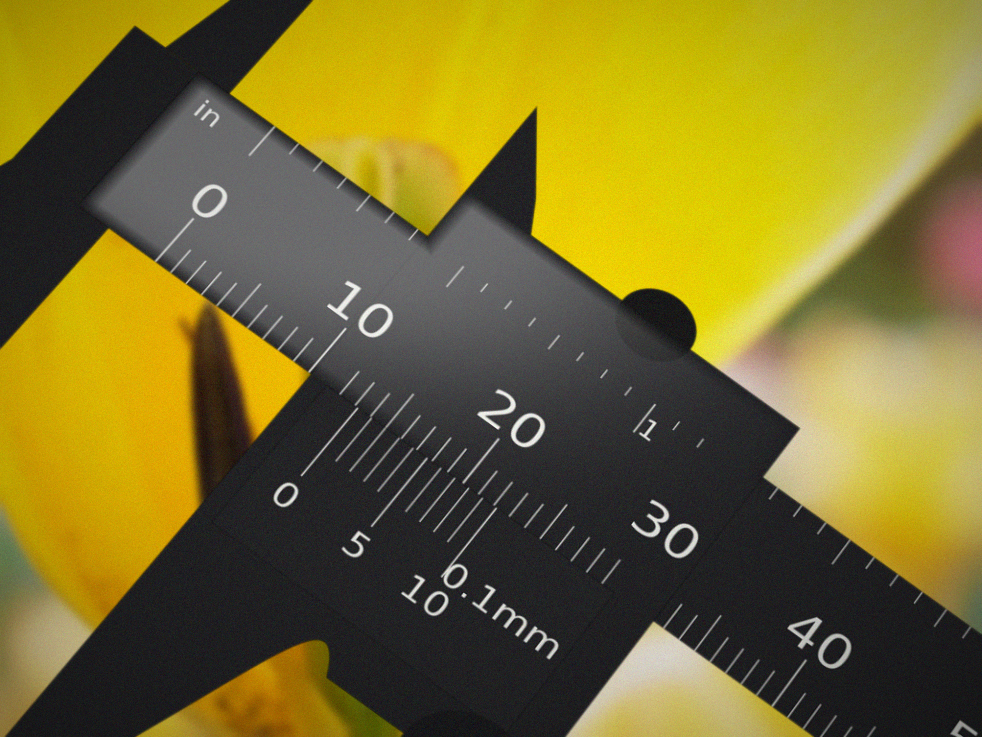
13.2 mm
